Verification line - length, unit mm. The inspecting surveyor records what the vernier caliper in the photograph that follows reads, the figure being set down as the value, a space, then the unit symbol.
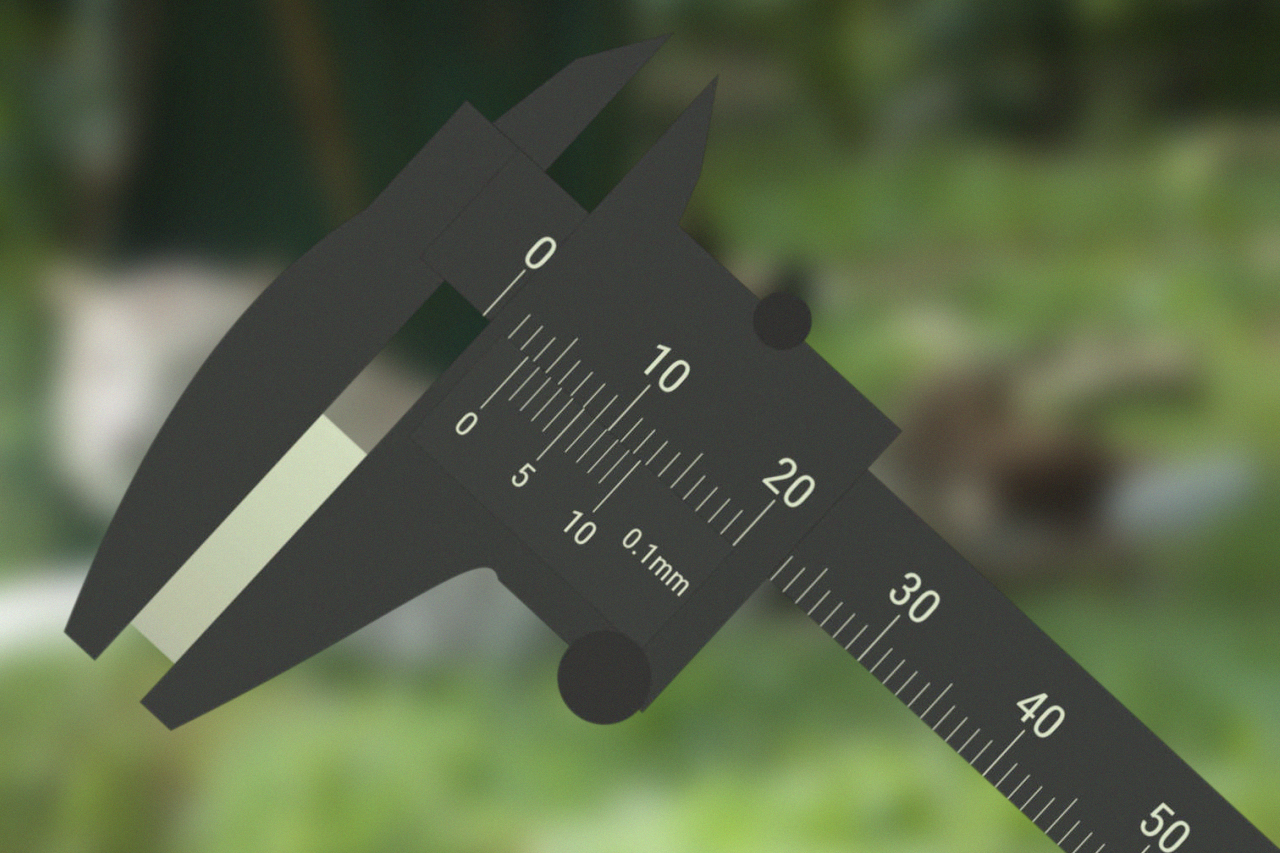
3.6 mm
